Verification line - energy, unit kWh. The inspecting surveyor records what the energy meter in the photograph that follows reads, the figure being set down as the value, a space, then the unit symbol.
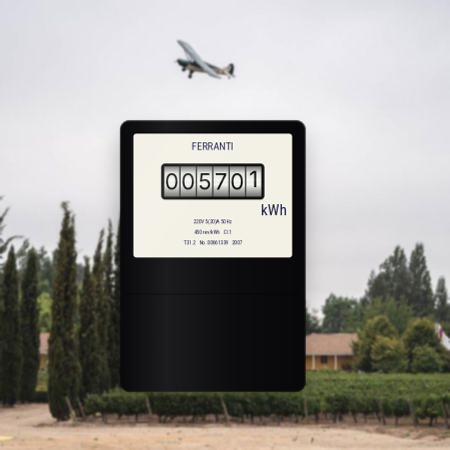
5701 kWh
